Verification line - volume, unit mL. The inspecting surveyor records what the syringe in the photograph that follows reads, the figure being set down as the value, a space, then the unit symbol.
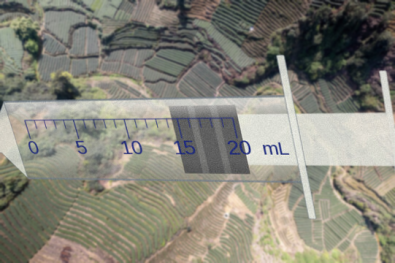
14.5 mL
